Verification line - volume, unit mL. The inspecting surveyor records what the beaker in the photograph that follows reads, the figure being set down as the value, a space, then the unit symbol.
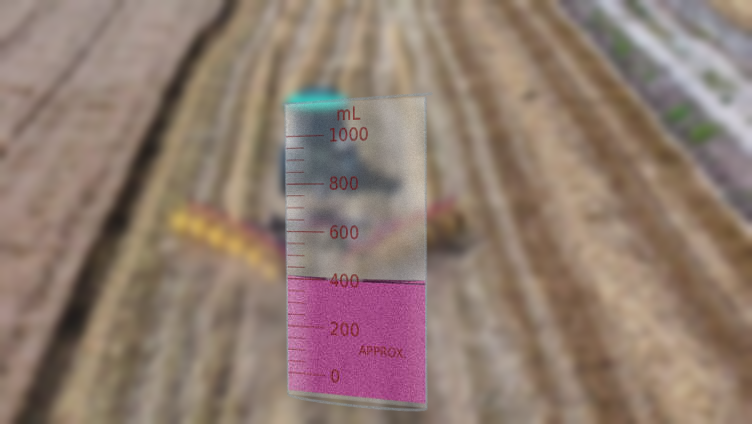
400 mL
